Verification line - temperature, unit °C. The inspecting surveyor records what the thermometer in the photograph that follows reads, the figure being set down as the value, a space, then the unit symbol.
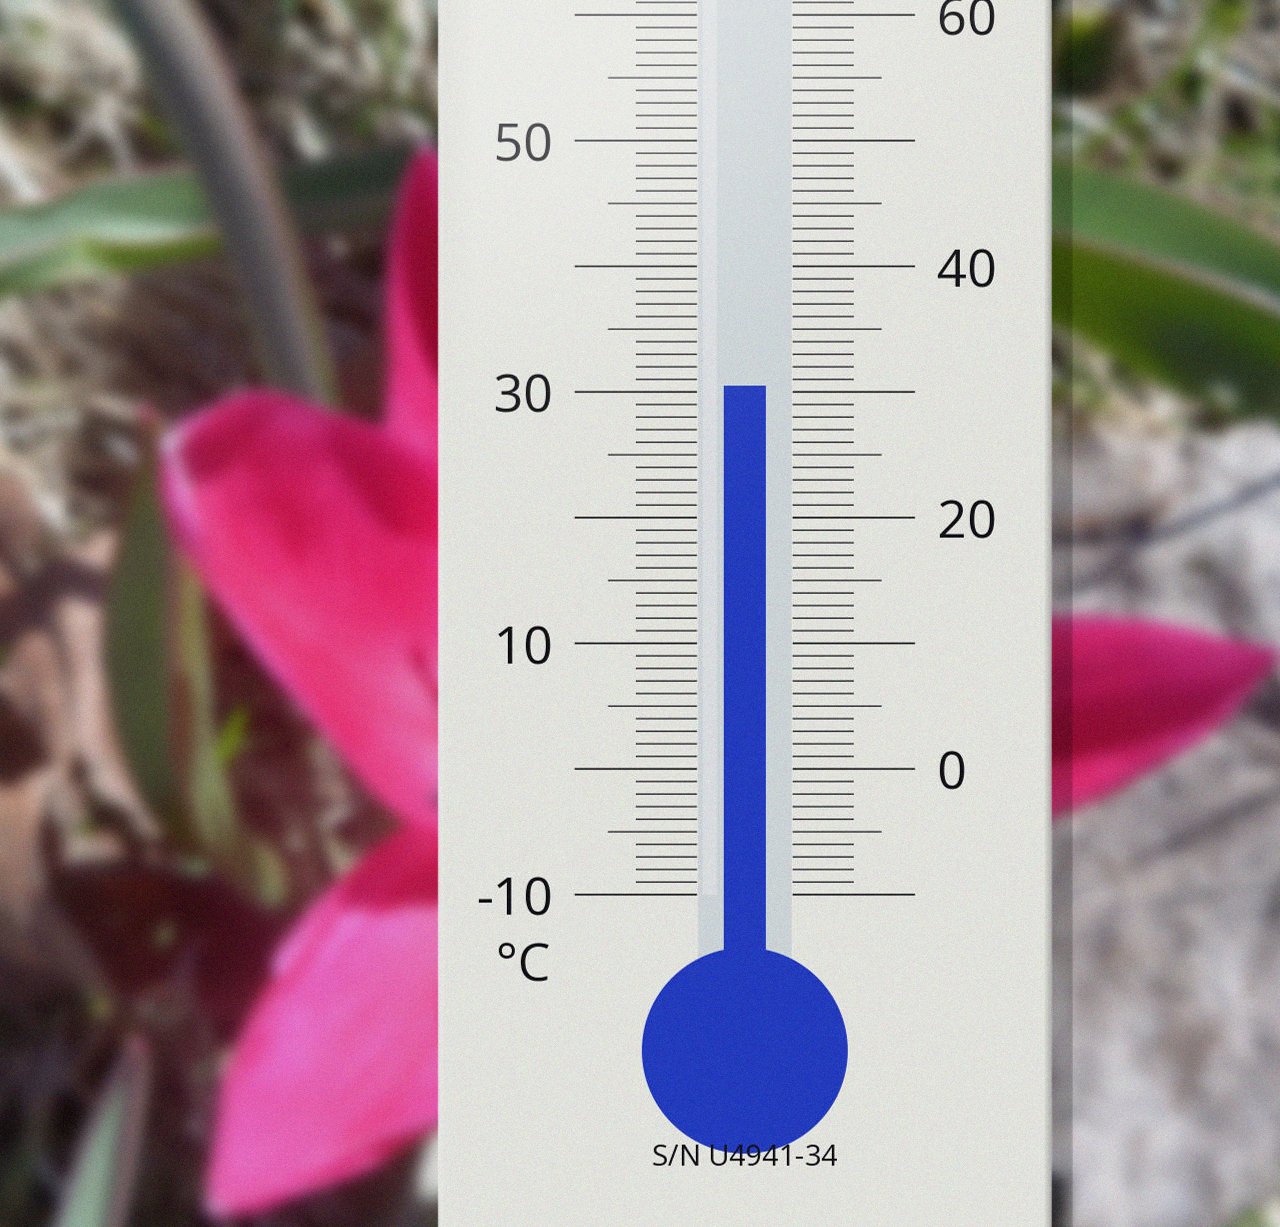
30.5 °C
